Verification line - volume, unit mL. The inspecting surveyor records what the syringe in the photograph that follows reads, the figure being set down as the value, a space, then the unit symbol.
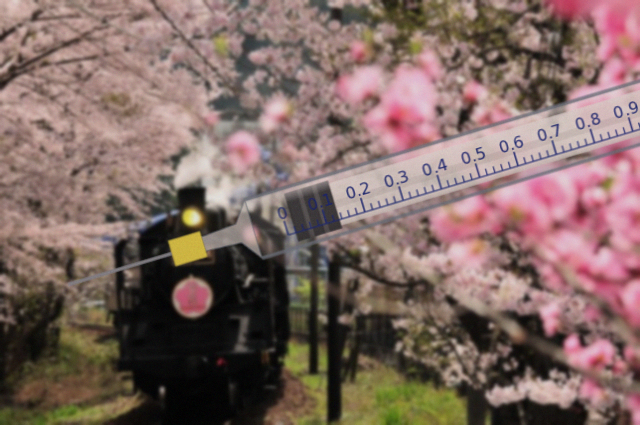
0.02 mL
